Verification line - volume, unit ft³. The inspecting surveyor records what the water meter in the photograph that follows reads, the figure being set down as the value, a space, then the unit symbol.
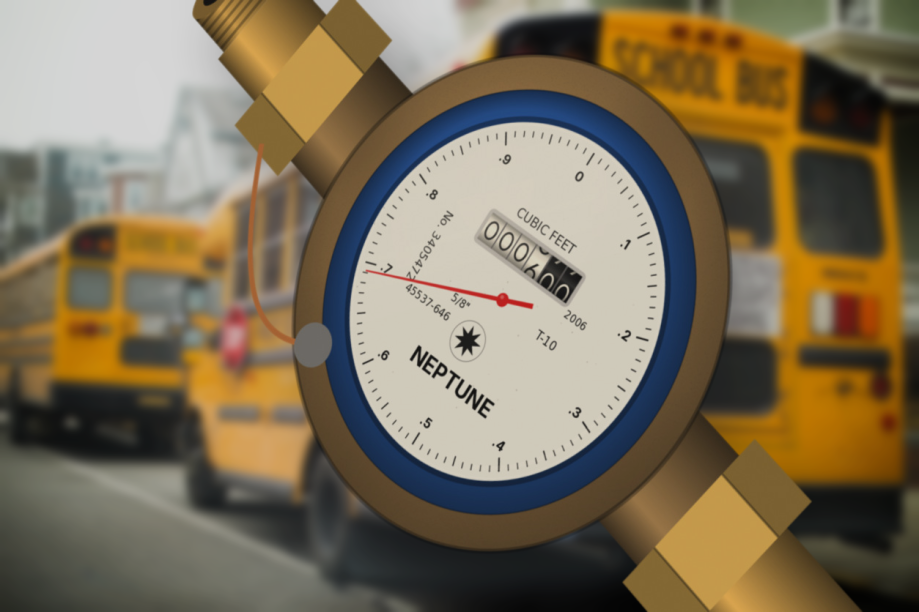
599.69 ft³
